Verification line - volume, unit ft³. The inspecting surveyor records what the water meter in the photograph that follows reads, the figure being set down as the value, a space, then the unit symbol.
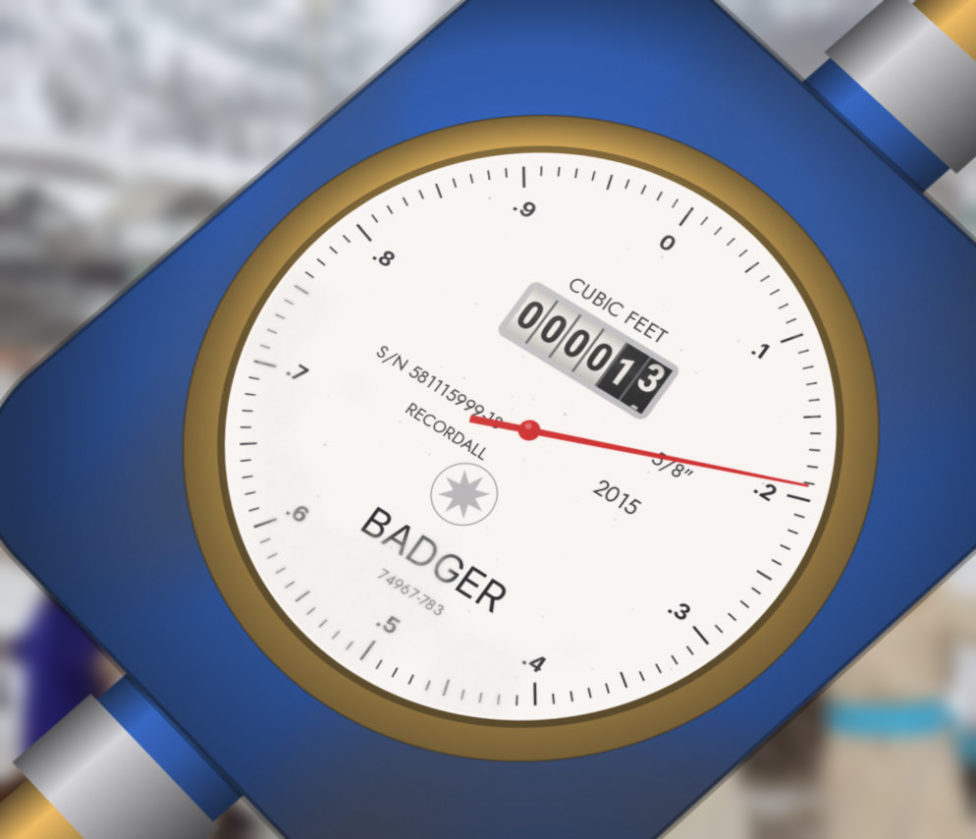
13.19 ft³
